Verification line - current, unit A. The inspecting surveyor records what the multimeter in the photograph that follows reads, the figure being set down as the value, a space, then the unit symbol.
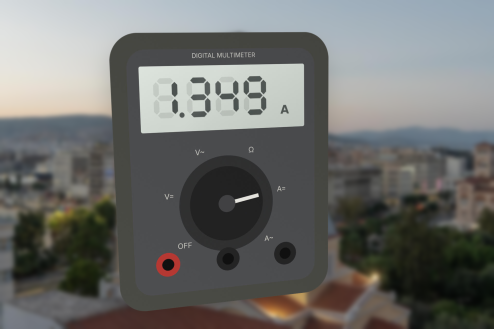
1.349 A
